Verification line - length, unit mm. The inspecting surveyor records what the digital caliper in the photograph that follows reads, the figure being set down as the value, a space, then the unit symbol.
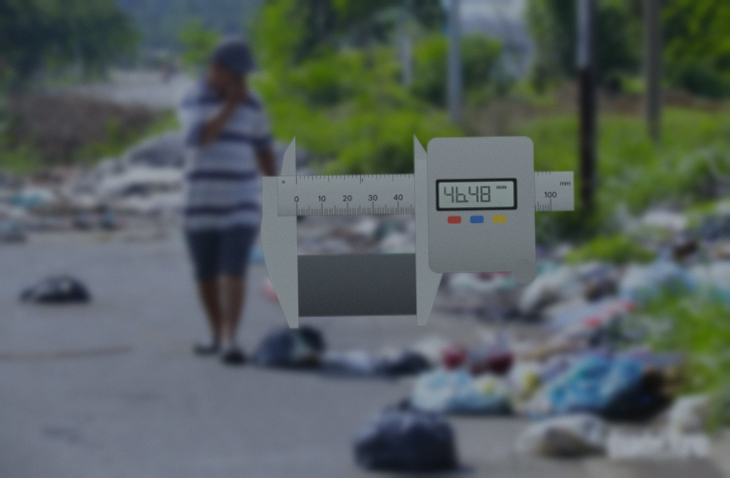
46.48 mm
